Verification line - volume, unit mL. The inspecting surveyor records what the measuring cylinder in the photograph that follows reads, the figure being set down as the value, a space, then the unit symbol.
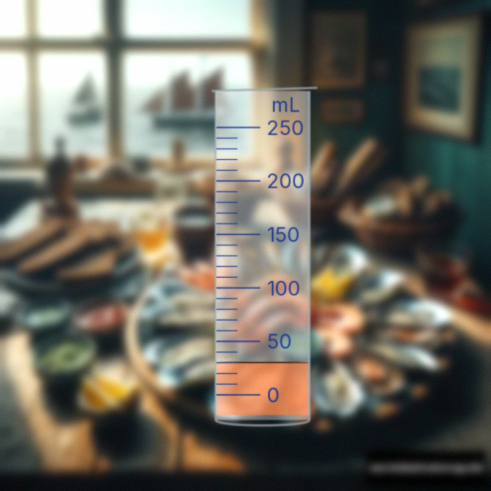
30 mL
